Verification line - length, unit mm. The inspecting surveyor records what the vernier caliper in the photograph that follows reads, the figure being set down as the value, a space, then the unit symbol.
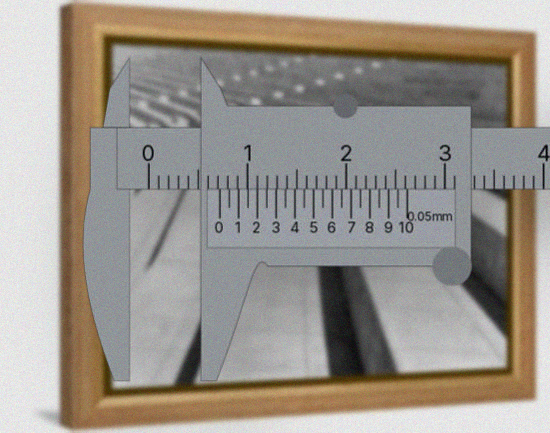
7.2 mm
